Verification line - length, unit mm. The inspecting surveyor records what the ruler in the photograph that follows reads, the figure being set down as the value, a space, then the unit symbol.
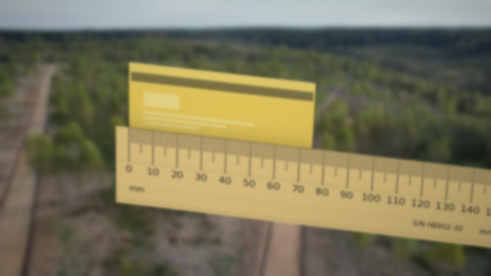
75 mm
